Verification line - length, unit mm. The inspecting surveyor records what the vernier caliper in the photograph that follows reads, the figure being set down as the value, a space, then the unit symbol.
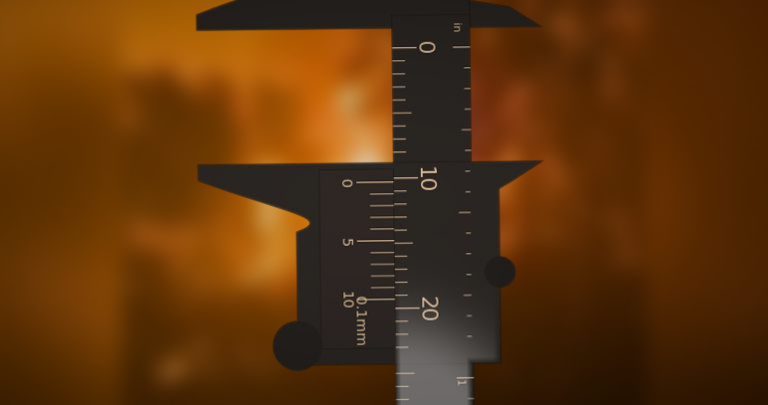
10.3 mm
